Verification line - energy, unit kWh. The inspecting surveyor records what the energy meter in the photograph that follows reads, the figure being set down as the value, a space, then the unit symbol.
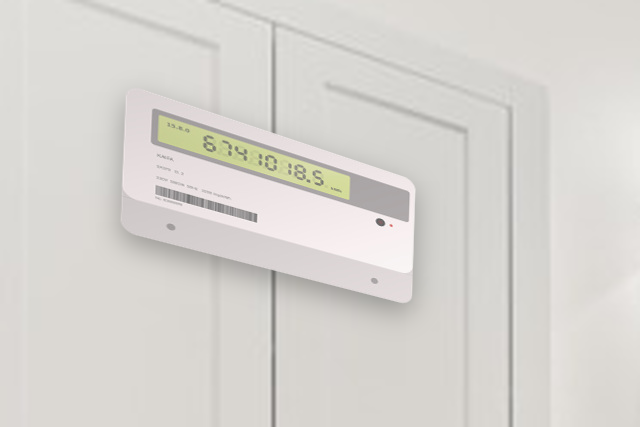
6741018.5 kWh
